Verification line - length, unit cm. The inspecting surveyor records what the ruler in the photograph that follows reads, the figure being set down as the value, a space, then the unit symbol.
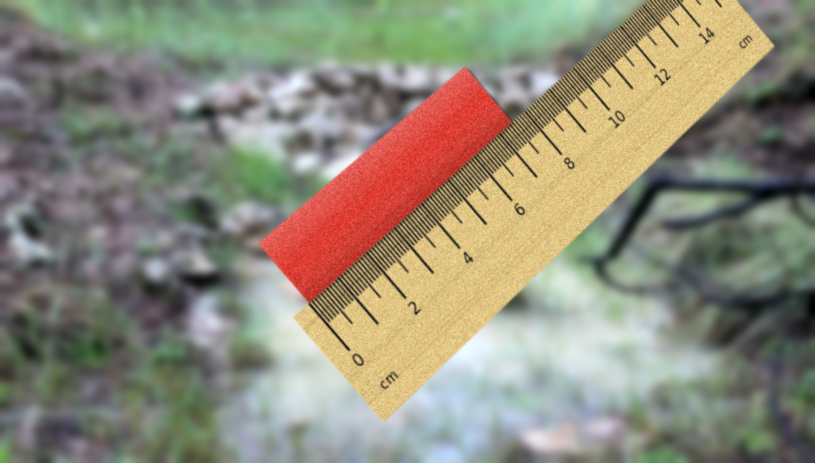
7.5 cm
